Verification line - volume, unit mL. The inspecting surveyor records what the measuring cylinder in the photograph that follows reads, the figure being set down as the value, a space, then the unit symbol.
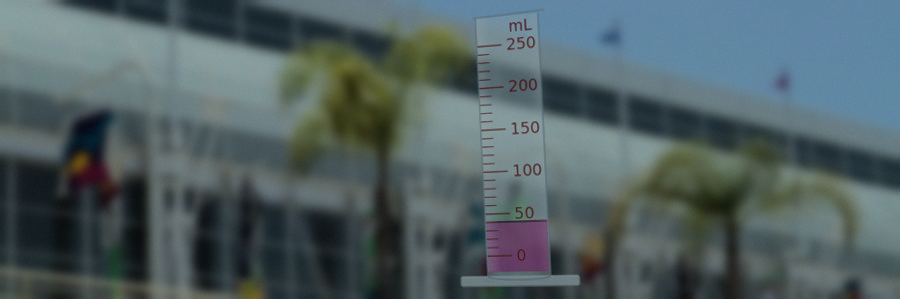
40 mL
